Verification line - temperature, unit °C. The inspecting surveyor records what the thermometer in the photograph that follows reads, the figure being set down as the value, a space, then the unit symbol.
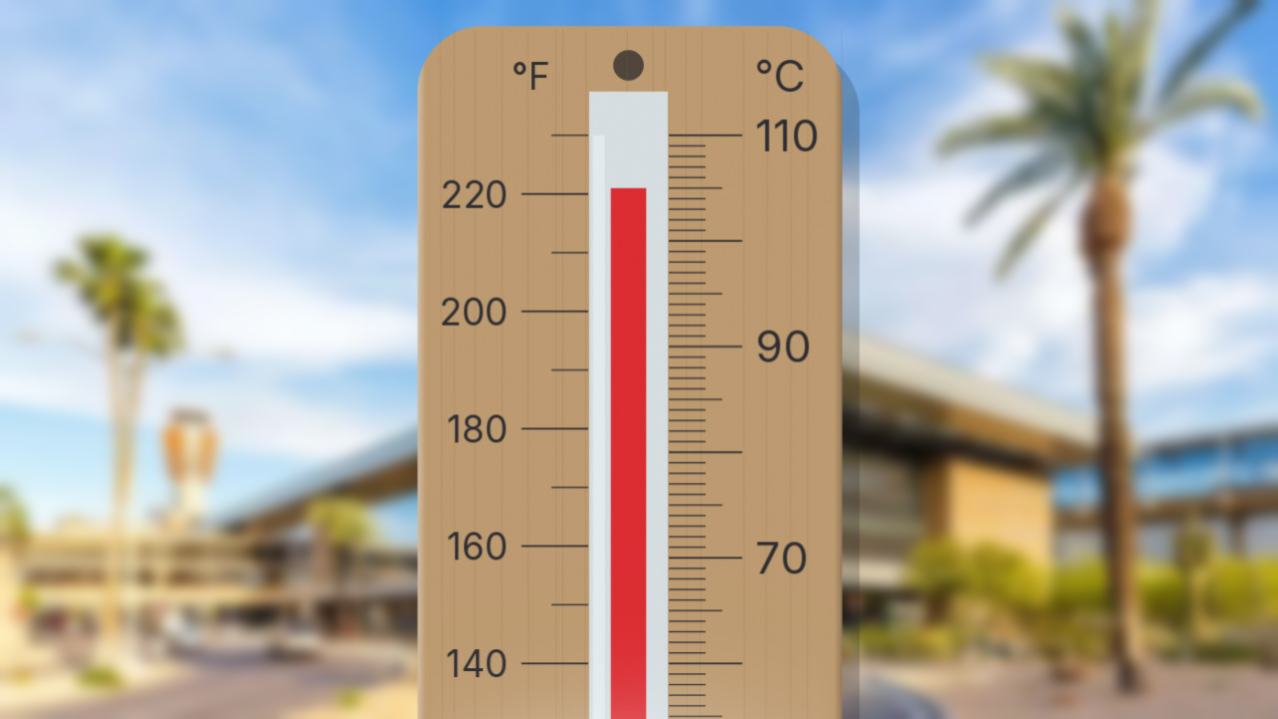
105 °C
